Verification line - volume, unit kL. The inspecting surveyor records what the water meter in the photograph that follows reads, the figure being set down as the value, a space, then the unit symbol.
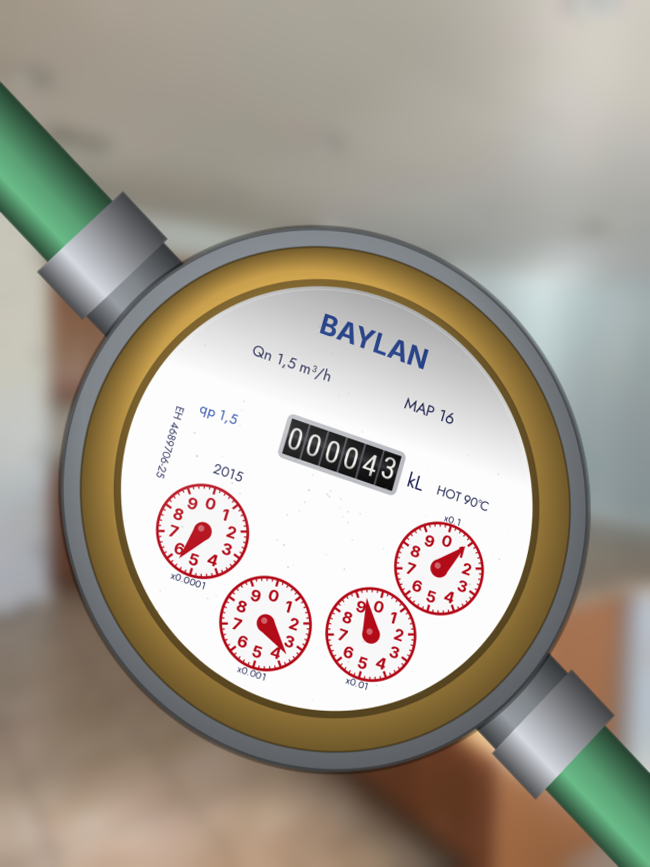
43.0935 kL
